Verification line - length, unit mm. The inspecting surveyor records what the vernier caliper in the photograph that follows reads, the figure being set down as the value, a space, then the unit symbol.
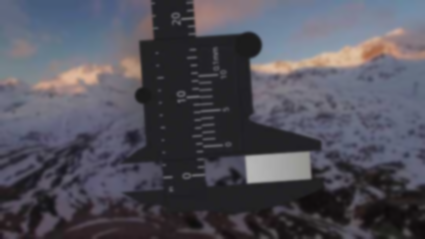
3.6 mm
